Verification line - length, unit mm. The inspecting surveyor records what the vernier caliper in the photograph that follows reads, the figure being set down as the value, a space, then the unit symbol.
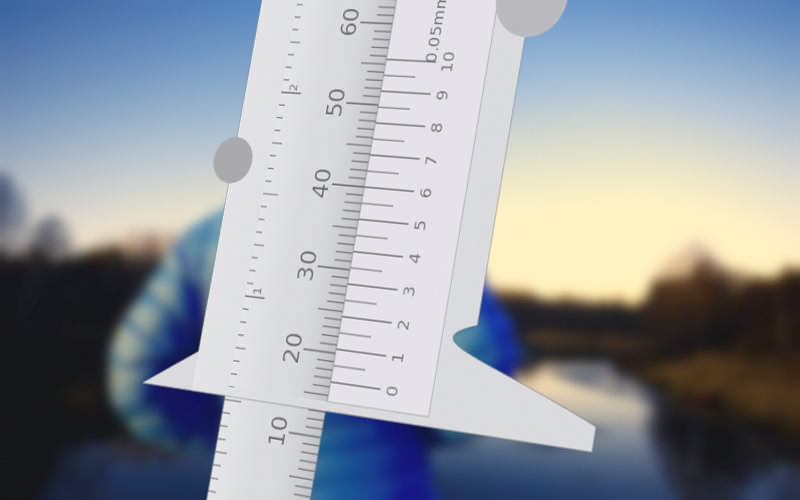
16.6 mm
